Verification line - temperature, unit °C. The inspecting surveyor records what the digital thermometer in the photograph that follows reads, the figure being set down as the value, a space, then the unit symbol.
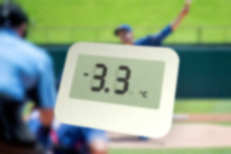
-3.3 °C
